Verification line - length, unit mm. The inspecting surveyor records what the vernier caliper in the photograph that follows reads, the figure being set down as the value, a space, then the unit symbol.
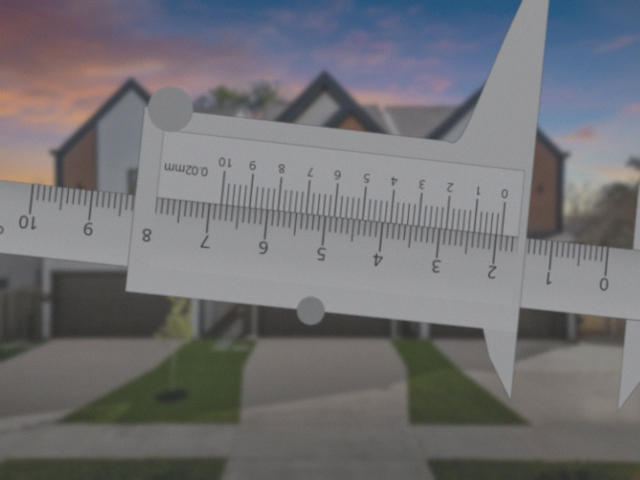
19.0 mm
